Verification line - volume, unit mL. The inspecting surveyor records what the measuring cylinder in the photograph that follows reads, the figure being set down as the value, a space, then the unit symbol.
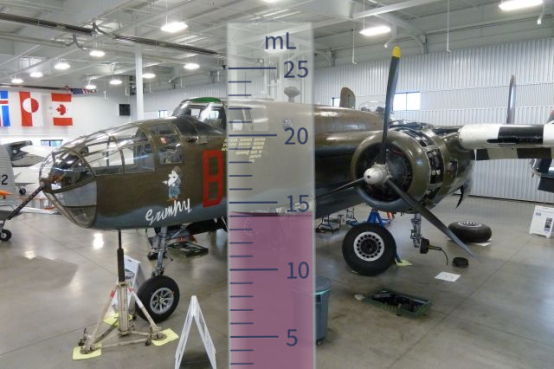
14 mL
